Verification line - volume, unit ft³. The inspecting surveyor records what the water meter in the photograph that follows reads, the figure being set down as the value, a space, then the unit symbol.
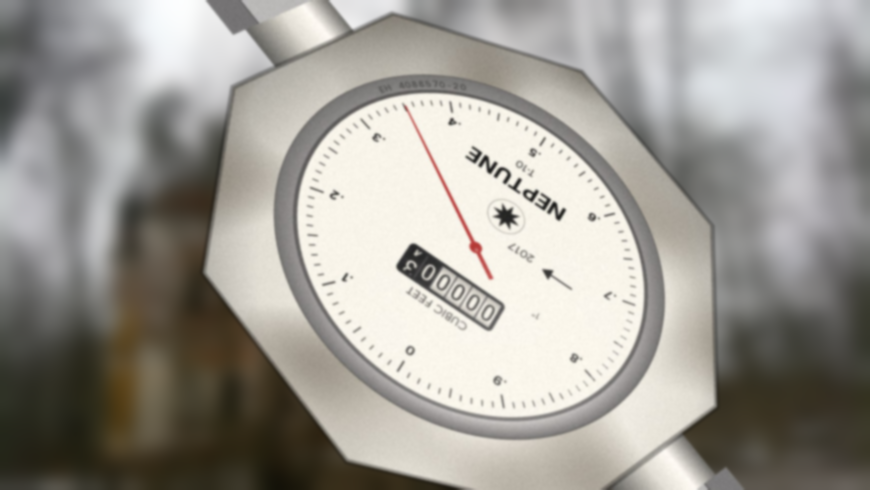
3.35 ft³
